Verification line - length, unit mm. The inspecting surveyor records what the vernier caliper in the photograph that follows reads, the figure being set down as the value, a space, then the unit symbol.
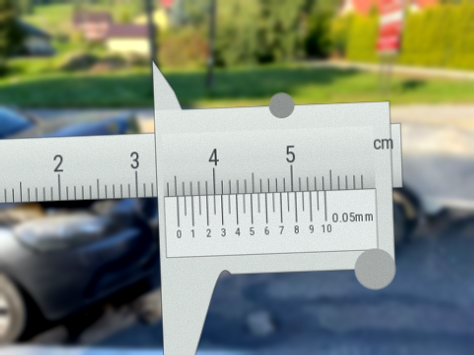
35.2 mm
